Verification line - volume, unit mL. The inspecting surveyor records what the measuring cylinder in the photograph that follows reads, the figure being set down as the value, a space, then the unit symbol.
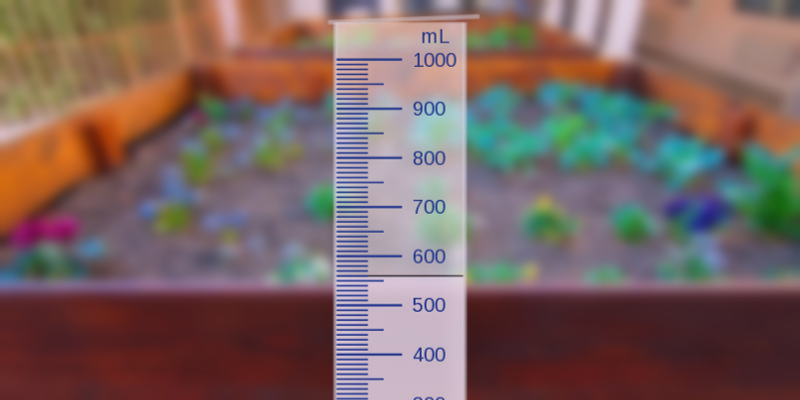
560 mL
